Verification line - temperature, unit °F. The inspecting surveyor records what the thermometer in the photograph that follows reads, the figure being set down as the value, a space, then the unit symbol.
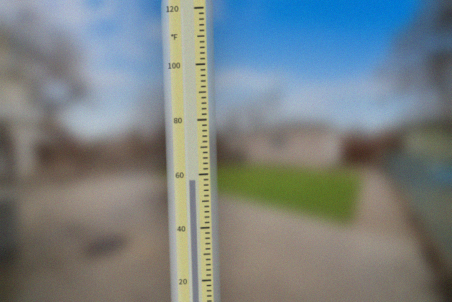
58 °F
